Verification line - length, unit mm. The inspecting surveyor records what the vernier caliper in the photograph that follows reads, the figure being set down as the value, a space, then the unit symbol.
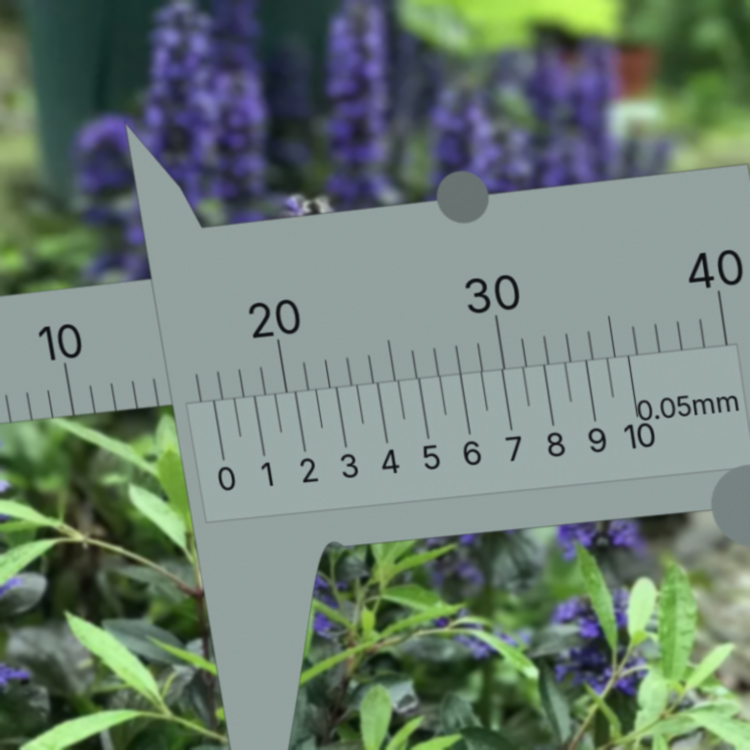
16.6 mm
